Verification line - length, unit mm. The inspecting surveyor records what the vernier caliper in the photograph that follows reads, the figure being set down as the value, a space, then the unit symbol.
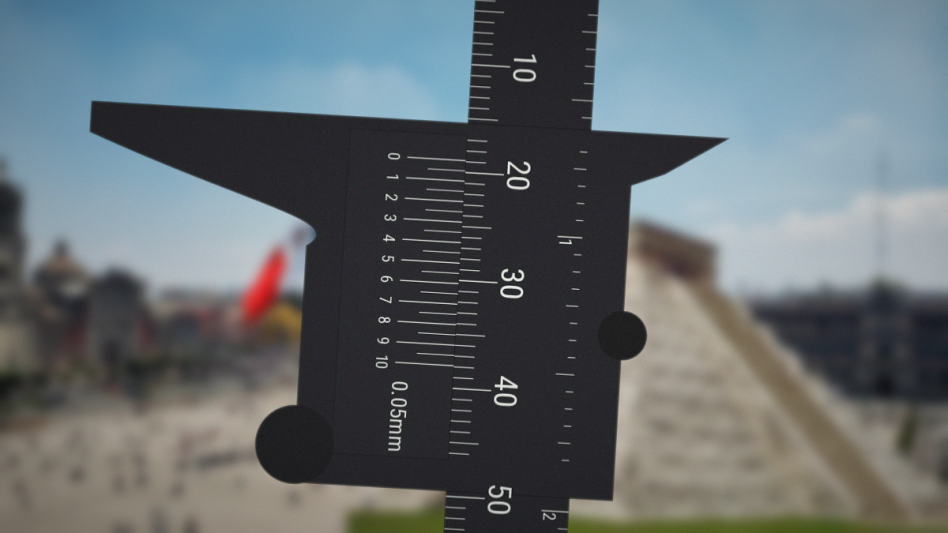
18.9 mm
